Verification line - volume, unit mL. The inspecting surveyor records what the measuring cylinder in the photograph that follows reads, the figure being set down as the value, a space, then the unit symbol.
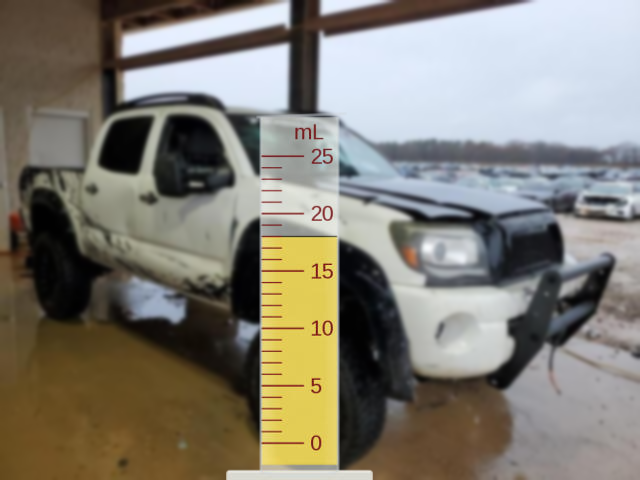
18 mL
